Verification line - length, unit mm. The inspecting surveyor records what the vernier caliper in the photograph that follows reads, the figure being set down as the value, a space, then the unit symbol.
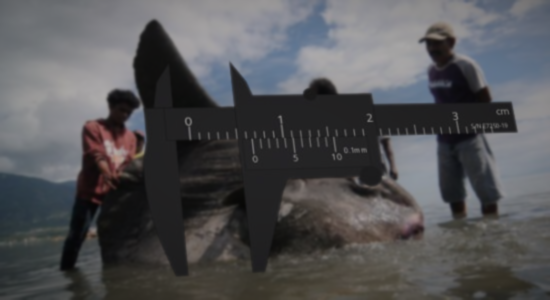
6.6 mm
